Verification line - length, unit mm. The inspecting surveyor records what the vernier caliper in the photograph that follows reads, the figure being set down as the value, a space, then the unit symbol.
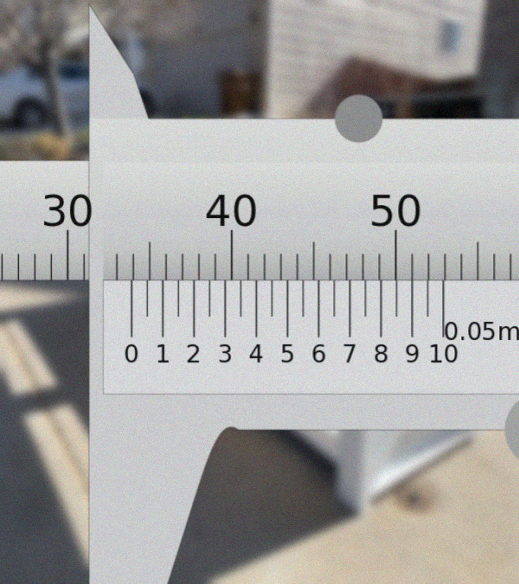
33.9 mm
